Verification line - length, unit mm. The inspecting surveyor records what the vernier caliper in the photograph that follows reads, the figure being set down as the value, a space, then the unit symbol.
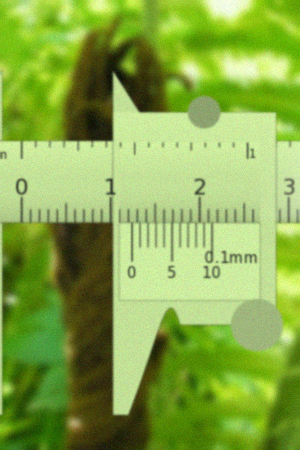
12.4 mm
